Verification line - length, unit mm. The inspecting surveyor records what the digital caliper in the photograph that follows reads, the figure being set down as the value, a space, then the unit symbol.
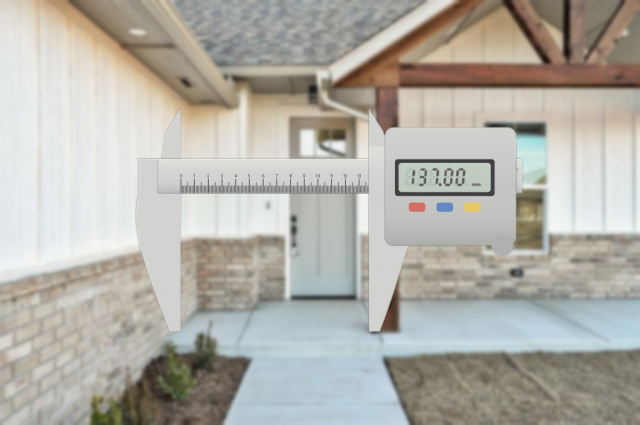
137.00 mm
